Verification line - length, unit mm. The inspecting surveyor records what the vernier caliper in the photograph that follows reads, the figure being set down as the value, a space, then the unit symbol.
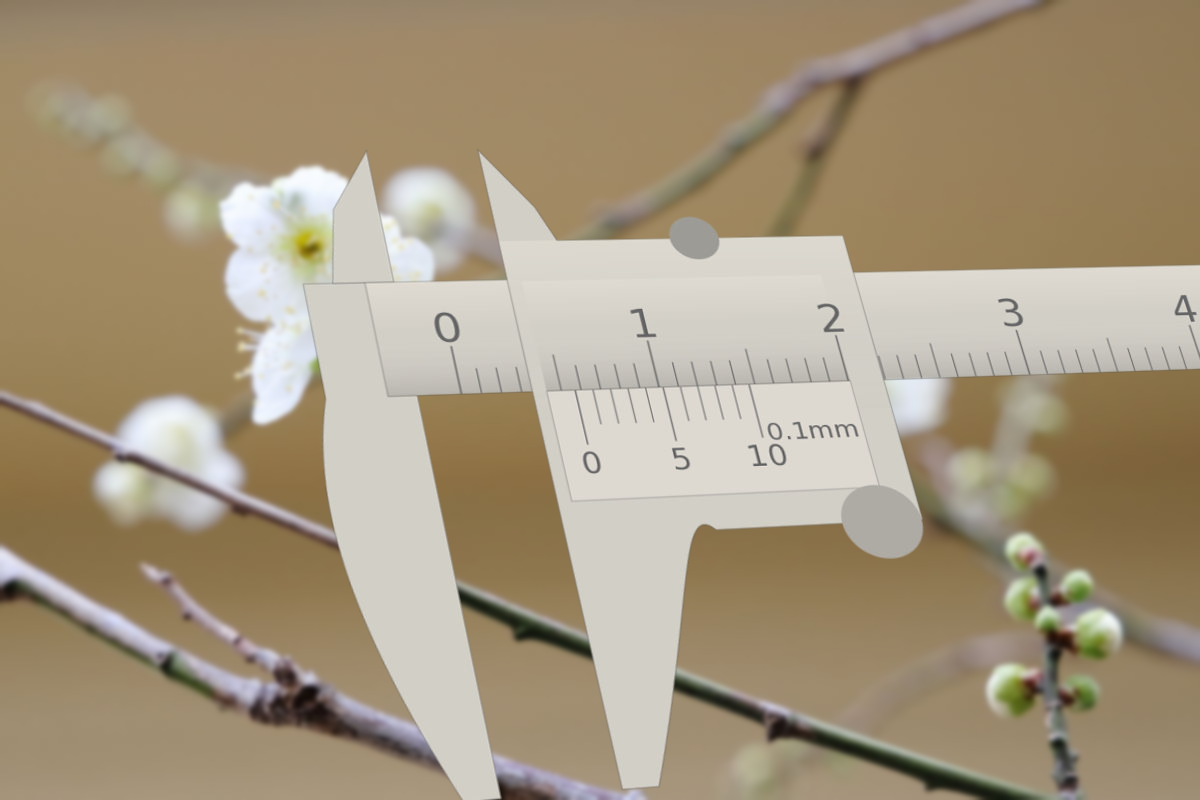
5.7 mm
